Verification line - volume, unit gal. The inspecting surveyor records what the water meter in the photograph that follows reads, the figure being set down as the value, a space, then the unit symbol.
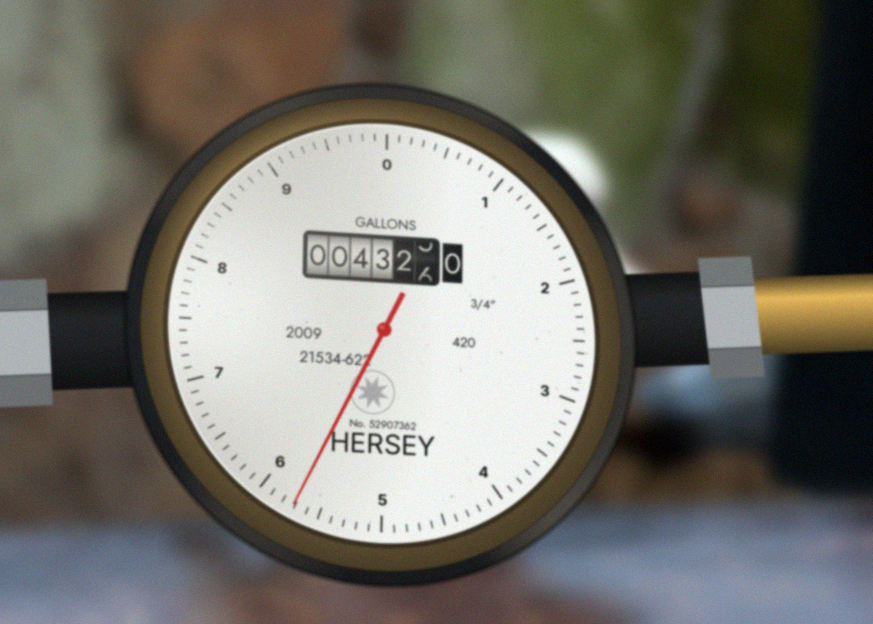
43255.7 gal
